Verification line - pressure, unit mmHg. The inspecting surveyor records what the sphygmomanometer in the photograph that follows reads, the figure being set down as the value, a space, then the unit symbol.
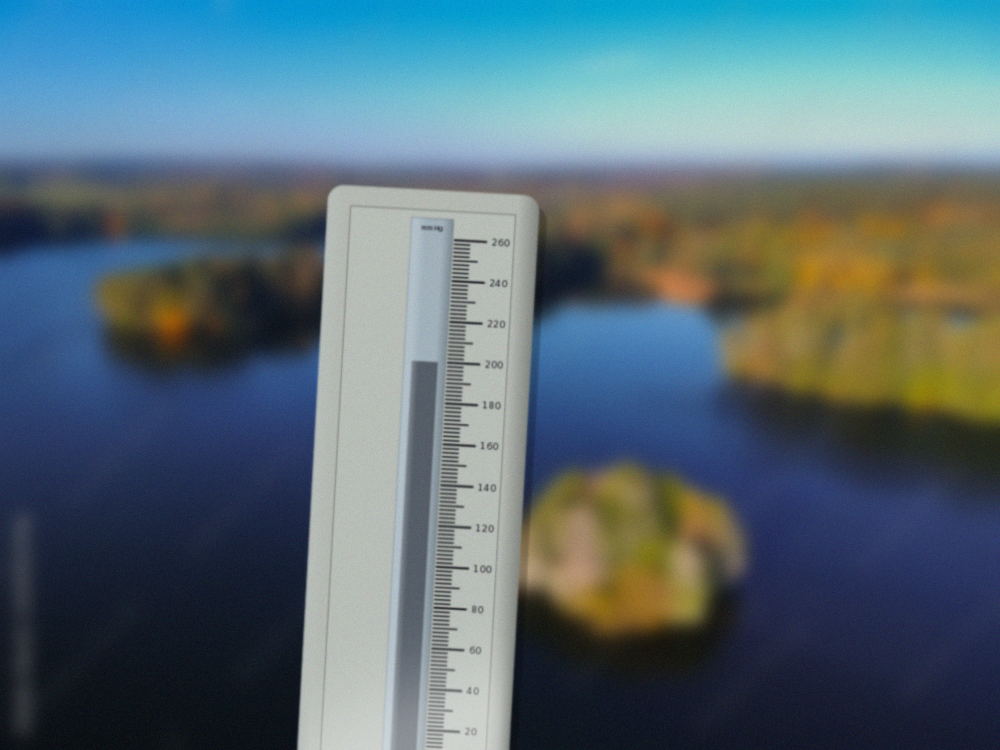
200 mmHg
